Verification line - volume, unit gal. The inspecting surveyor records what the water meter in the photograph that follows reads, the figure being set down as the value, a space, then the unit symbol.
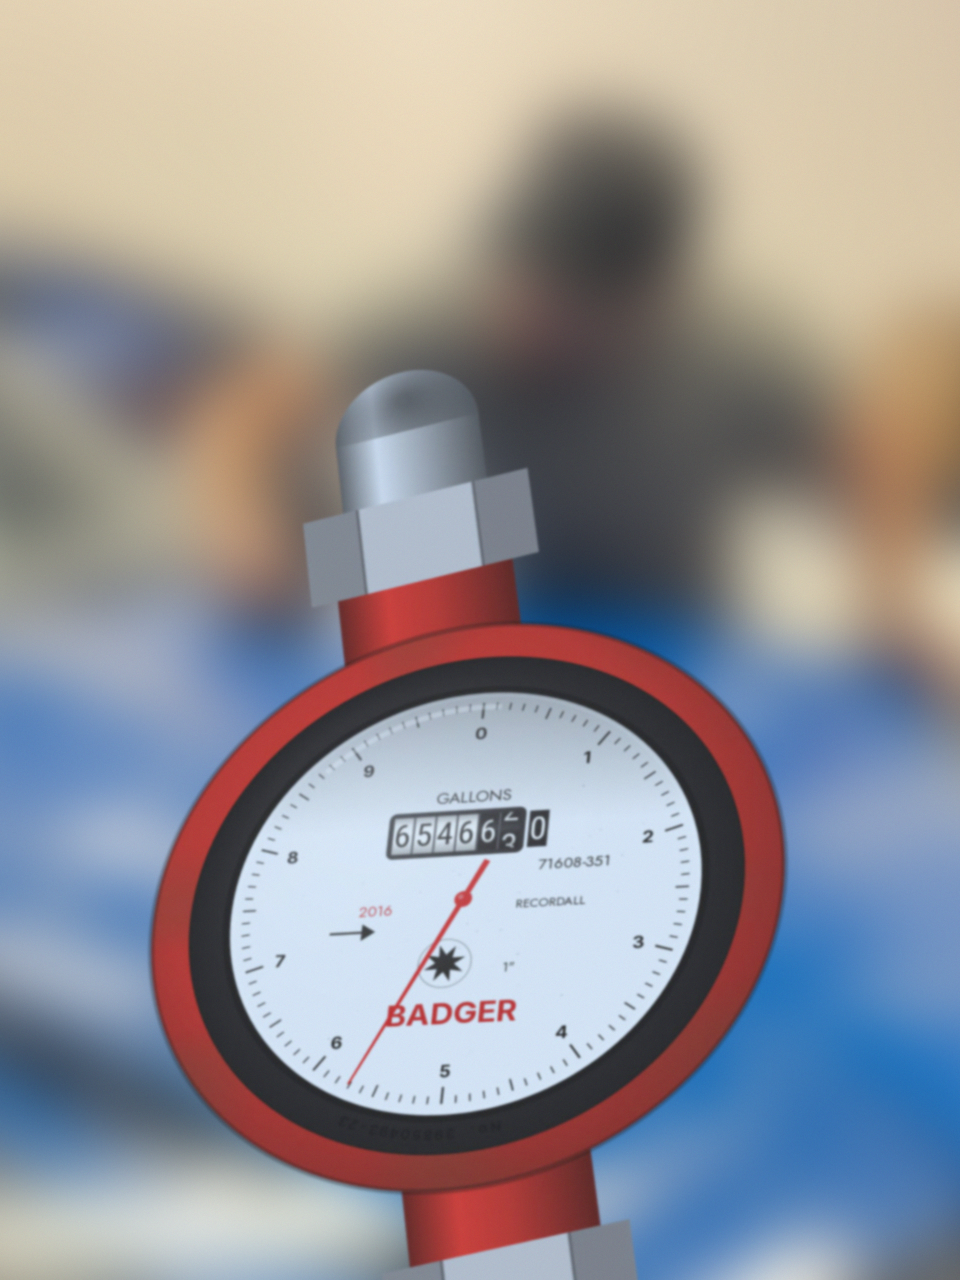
6546625.7 gal
